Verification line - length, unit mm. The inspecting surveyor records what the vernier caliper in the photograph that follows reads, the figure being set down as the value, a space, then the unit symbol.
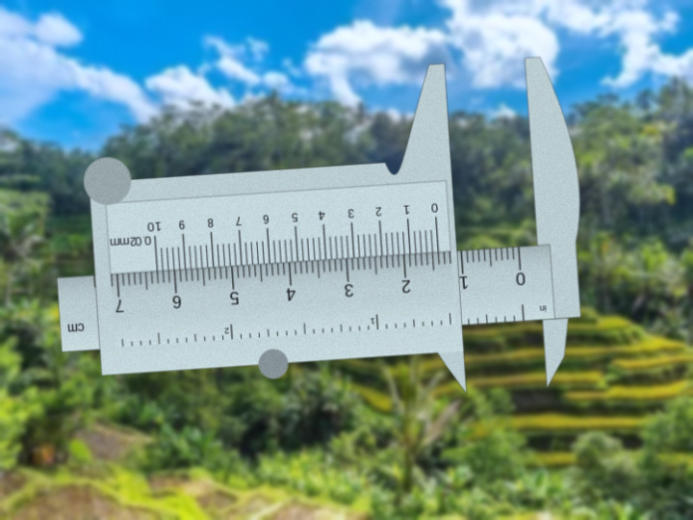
14.0 mm
